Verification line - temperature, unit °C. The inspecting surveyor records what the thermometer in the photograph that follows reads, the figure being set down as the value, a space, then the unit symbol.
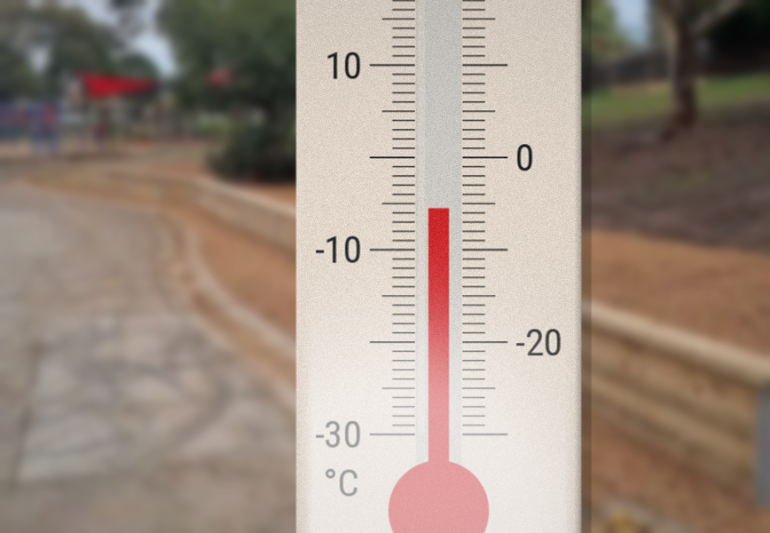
-5.5 °C
